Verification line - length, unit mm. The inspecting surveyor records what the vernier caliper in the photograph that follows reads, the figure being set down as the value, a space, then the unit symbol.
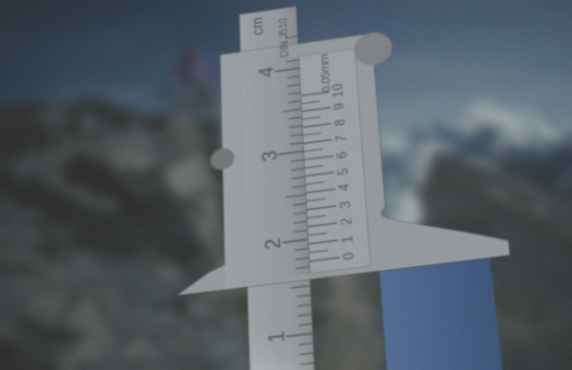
17.6 mm
